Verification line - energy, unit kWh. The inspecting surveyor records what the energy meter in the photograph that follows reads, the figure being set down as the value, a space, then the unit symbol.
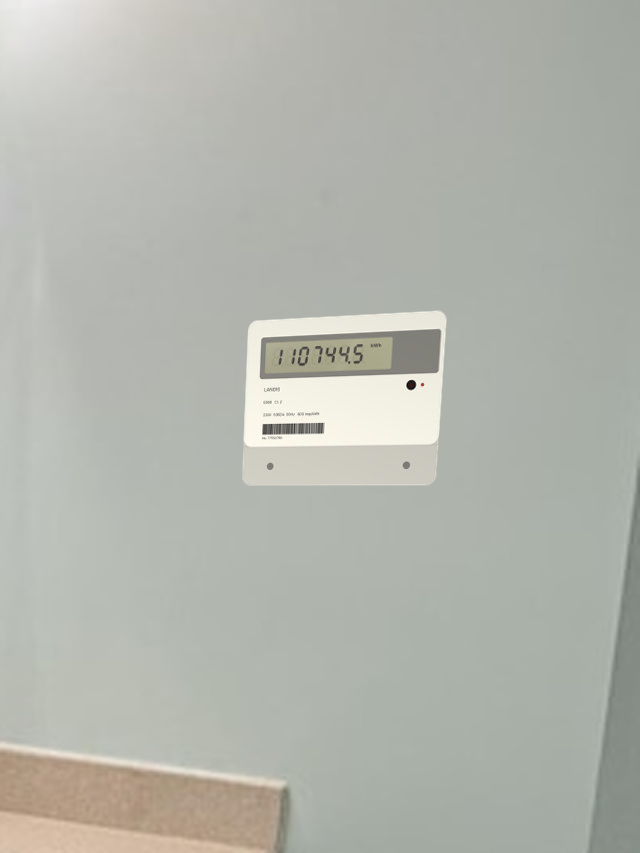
110744.5 kWh
